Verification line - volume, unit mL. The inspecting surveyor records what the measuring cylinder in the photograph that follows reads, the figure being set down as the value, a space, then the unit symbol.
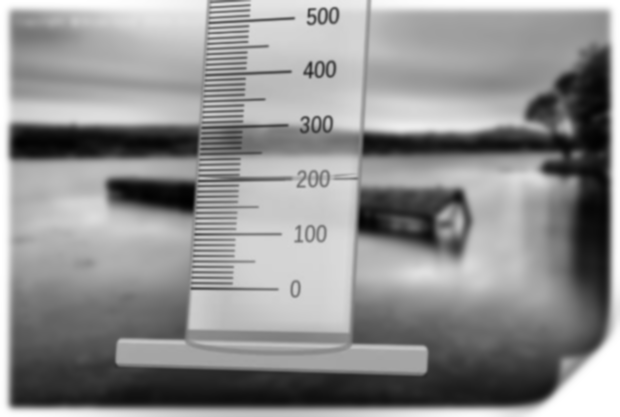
200 mL
